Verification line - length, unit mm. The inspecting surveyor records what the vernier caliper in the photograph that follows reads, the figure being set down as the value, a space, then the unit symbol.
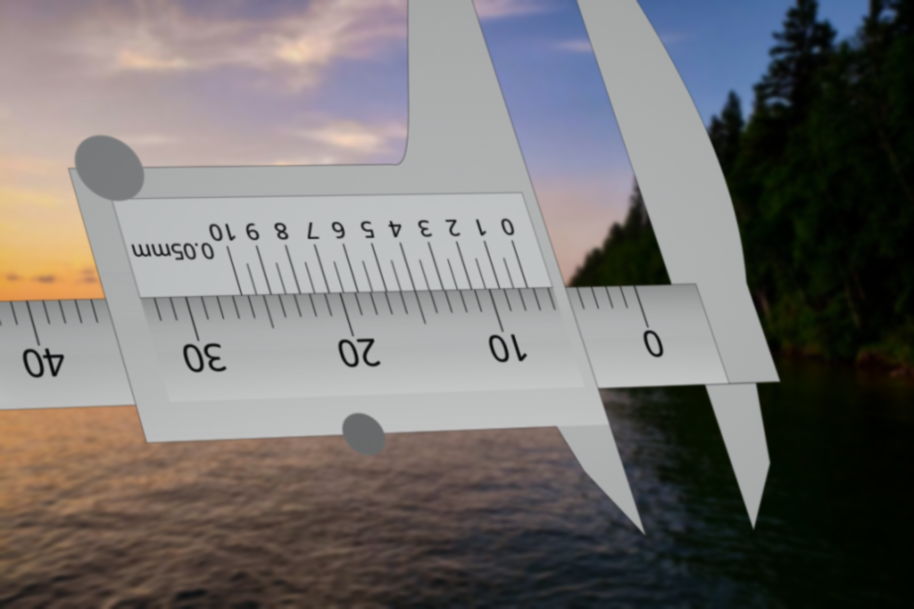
7.4 mm
